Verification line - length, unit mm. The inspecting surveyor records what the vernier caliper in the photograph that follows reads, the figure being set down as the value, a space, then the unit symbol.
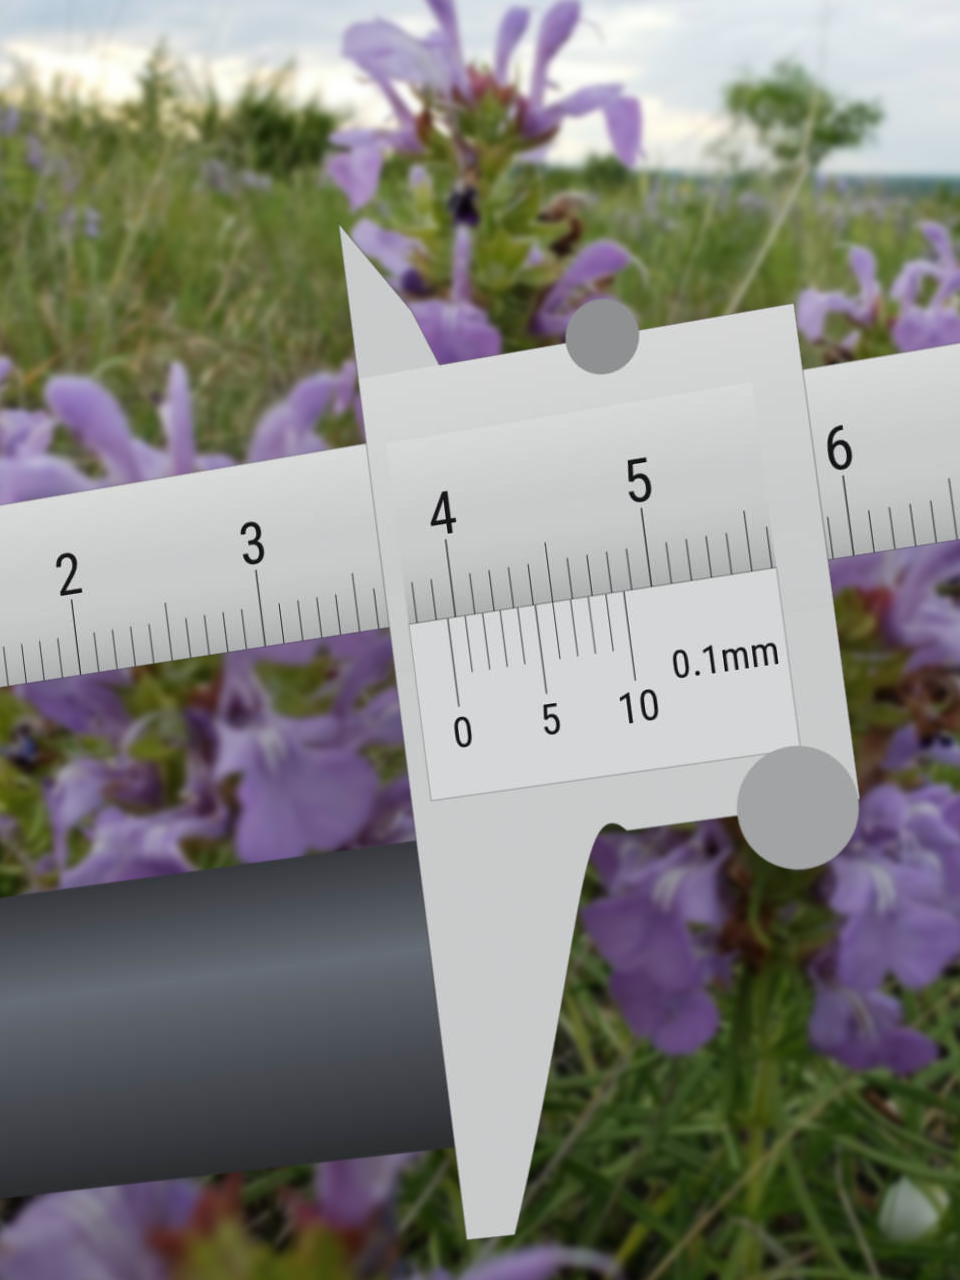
39.6 mm
